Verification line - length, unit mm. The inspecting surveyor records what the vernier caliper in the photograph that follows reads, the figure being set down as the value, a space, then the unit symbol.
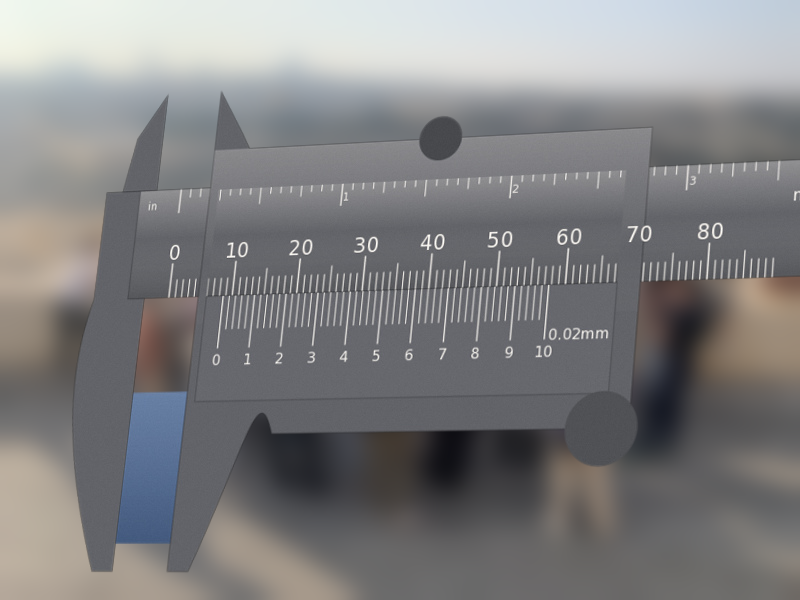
8.6 mm
